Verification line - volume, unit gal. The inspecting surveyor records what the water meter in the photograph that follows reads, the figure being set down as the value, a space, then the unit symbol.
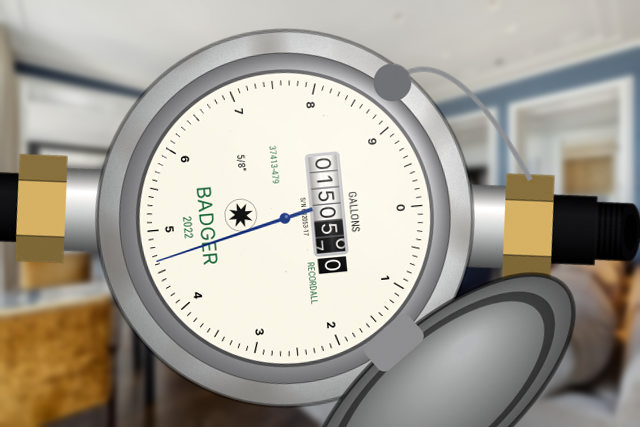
150564.6 gal
